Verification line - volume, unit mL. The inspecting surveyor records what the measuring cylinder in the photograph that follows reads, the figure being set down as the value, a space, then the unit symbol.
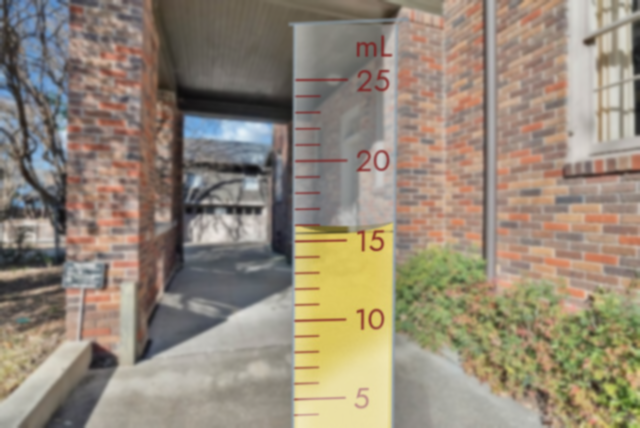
15.5 mL
